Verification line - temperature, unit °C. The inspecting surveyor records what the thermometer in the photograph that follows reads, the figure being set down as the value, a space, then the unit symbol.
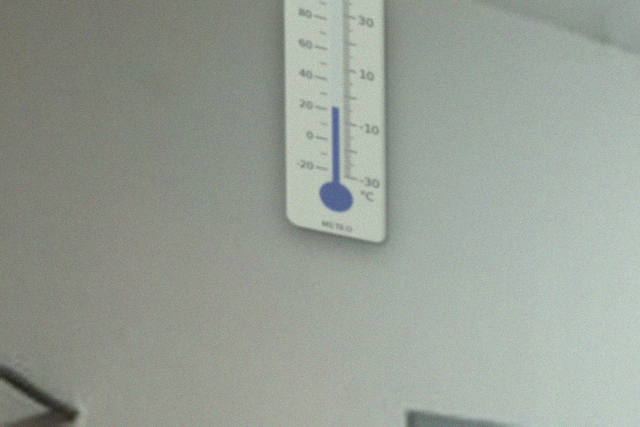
-5 °C
